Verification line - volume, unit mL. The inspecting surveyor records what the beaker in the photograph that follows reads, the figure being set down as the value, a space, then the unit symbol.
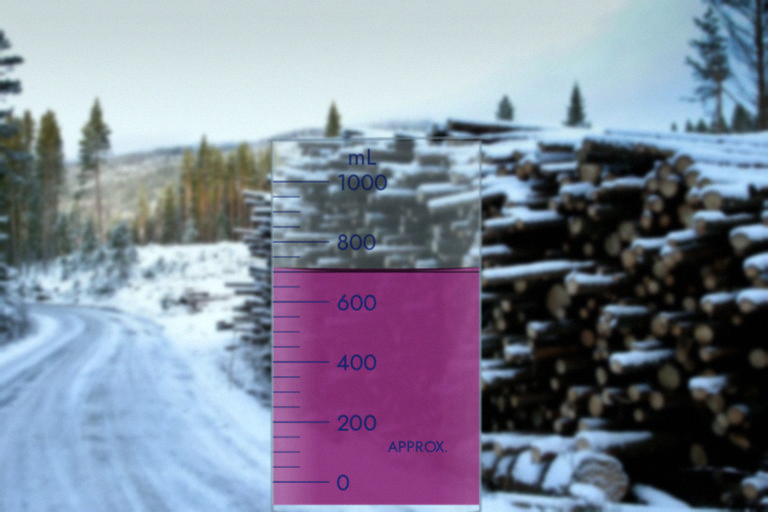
700 mL
